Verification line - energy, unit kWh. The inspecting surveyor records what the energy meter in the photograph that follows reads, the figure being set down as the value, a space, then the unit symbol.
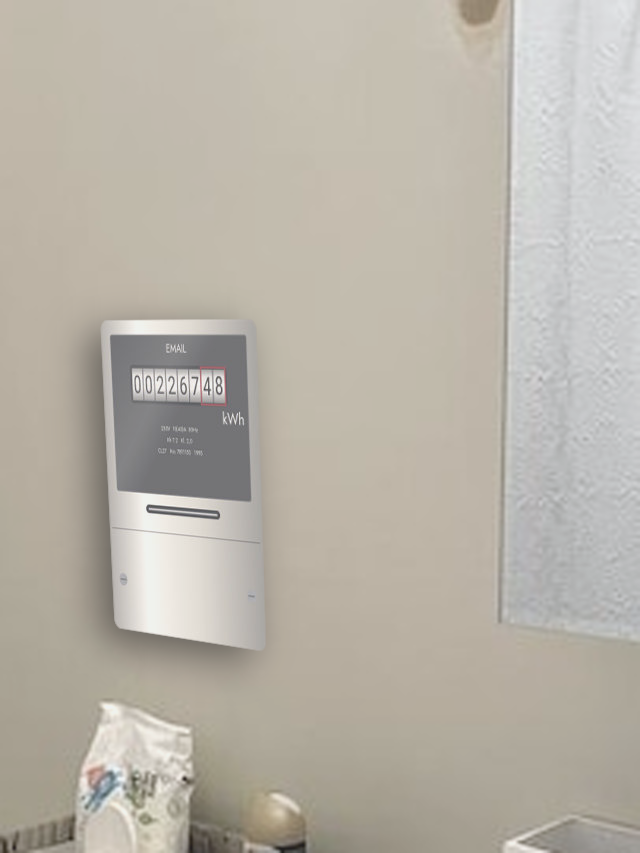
2267.48 kWh
